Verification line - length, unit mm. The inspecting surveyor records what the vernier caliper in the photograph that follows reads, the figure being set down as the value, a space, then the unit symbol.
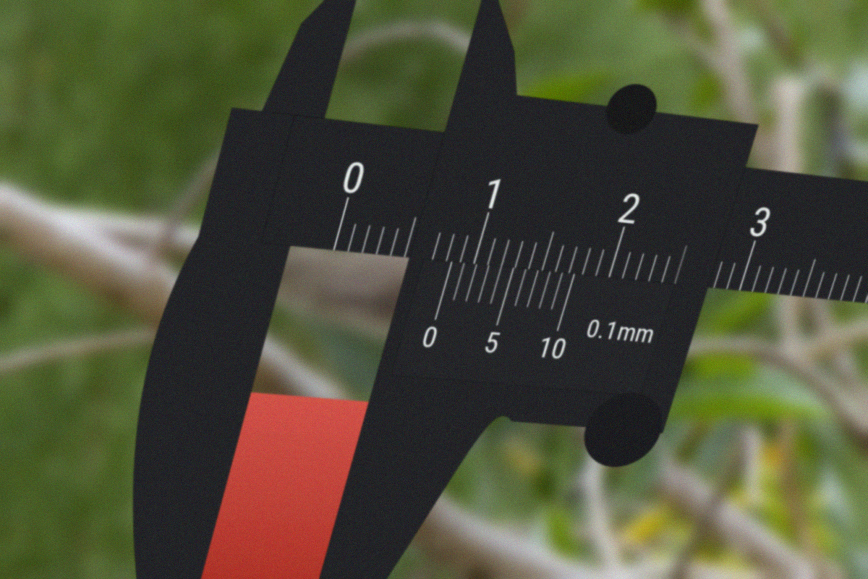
8.4 mm
